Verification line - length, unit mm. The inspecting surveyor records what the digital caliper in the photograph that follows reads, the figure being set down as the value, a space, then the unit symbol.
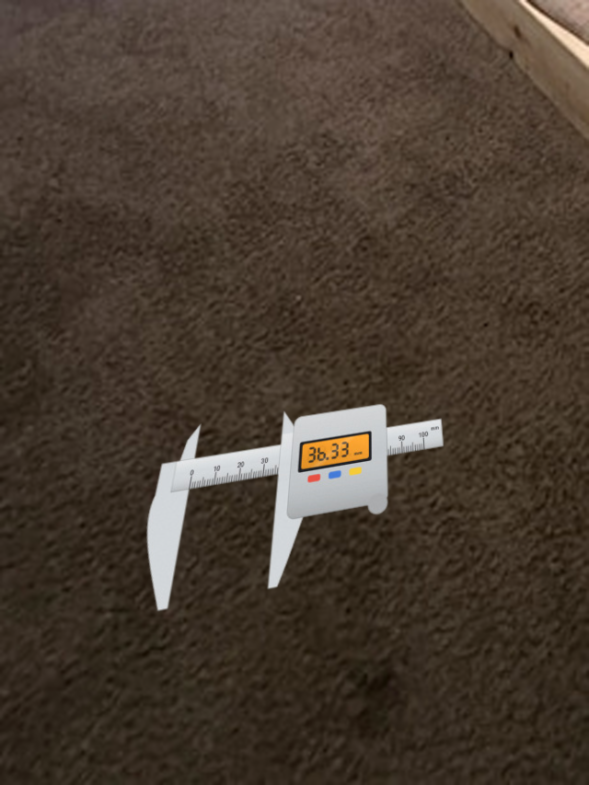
36.33 mm
